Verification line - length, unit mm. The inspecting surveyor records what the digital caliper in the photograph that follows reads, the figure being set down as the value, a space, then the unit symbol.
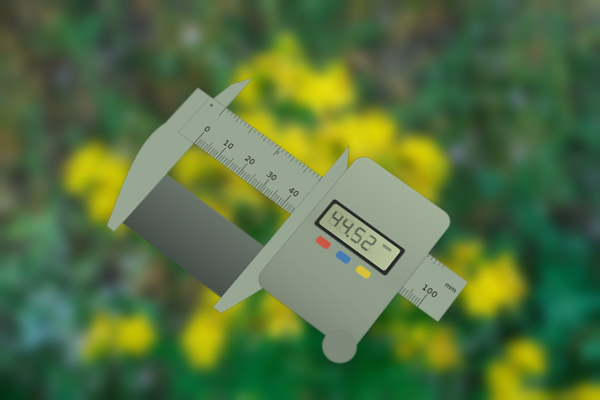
44.52 mm
